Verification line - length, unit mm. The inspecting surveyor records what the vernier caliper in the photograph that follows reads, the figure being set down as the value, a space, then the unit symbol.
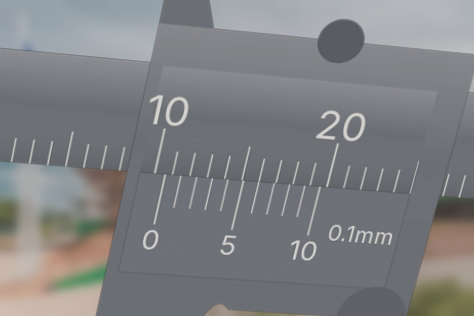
10.6 mm
